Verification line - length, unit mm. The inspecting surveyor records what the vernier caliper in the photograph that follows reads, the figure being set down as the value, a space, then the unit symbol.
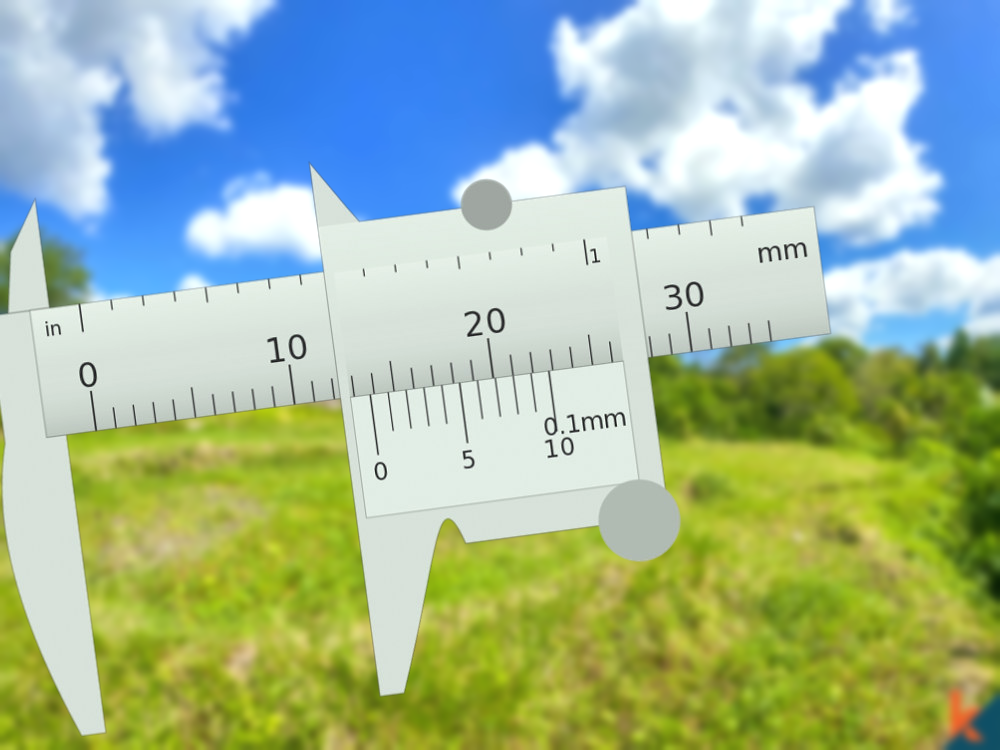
13.8 mm
